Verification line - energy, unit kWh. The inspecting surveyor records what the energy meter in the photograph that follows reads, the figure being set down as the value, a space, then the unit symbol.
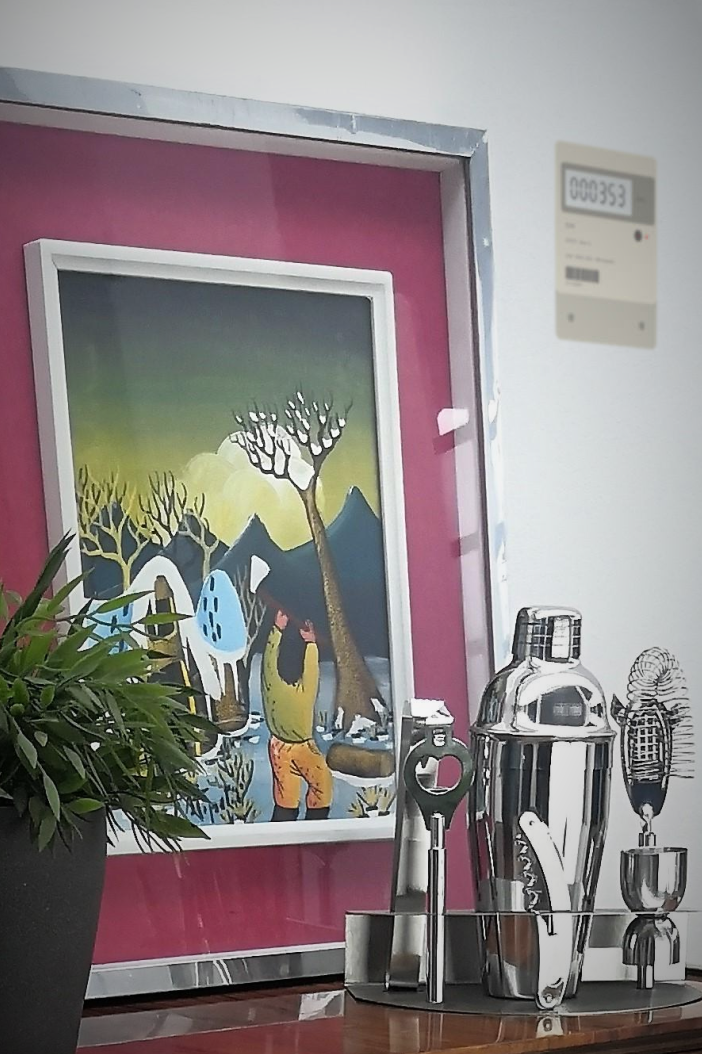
353 kWh
